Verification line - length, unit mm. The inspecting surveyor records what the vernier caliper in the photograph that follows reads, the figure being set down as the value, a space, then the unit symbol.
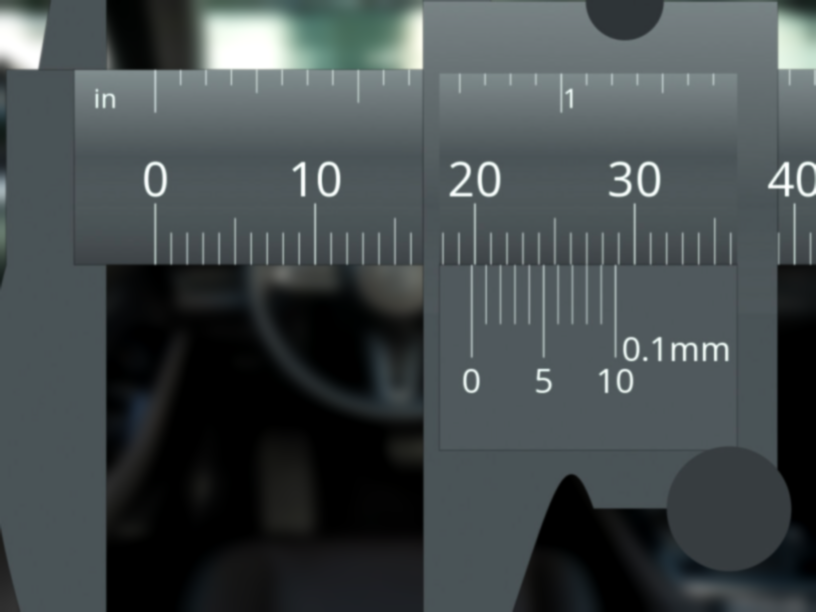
19.8 mm
